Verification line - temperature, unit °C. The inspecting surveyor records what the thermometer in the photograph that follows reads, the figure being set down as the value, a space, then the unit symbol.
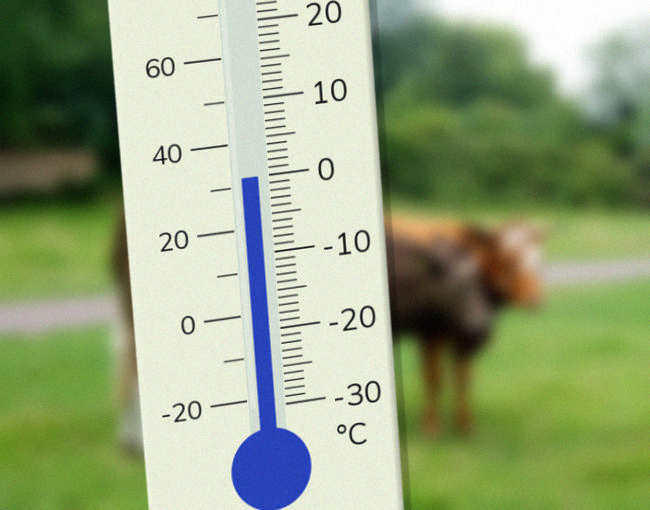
0 °C
